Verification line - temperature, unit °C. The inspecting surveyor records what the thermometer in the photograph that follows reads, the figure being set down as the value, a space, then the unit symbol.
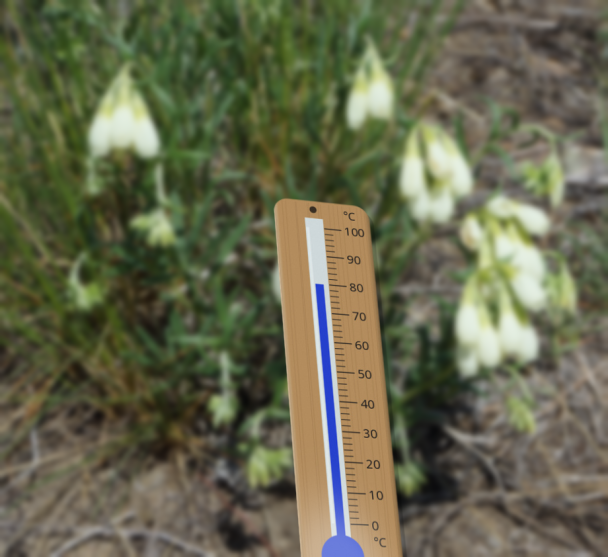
80 °C
